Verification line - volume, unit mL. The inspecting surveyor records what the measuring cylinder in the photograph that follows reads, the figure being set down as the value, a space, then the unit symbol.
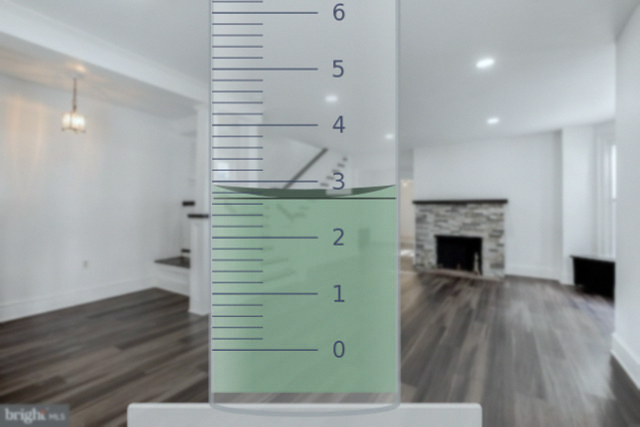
2.7 mL
